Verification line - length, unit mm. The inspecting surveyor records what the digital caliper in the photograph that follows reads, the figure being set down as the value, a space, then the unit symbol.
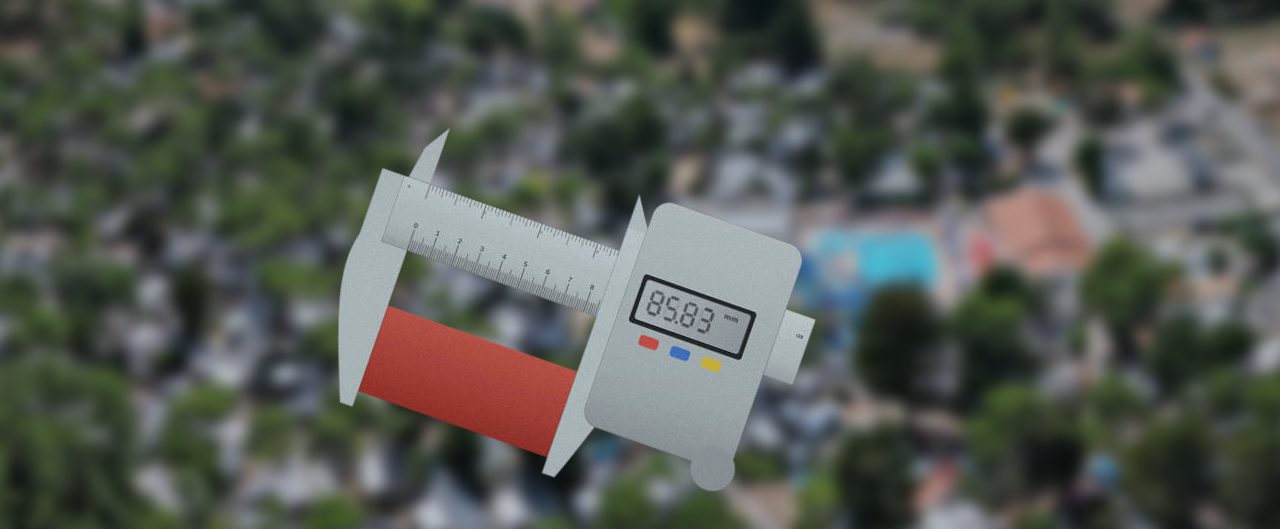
85.83 mm
